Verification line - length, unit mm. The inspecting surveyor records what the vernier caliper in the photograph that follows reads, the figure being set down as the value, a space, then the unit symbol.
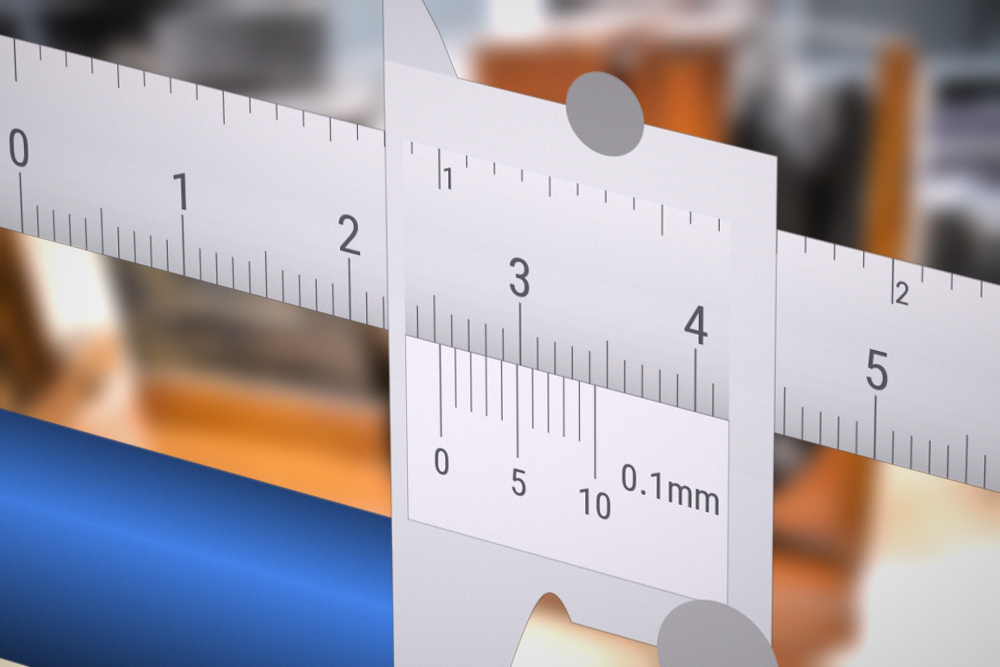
25.3 mm
